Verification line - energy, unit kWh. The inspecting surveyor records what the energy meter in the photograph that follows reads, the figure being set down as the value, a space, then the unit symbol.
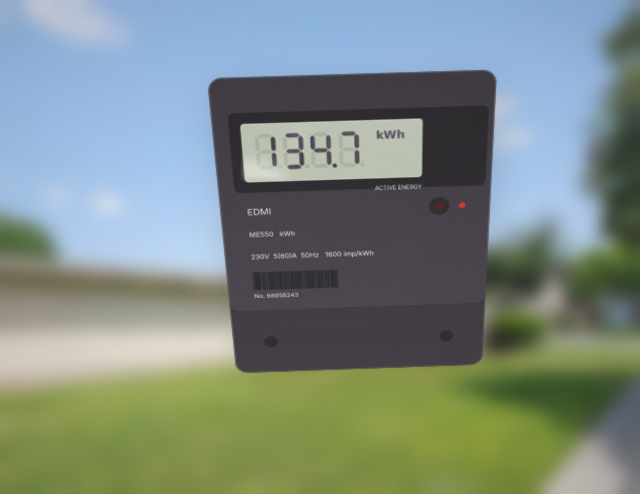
134.7 kWh
